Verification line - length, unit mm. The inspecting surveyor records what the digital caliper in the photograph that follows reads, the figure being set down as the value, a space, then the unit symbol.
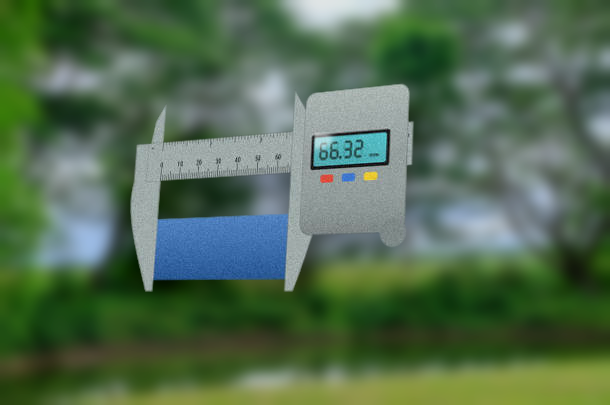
66.32 mm
